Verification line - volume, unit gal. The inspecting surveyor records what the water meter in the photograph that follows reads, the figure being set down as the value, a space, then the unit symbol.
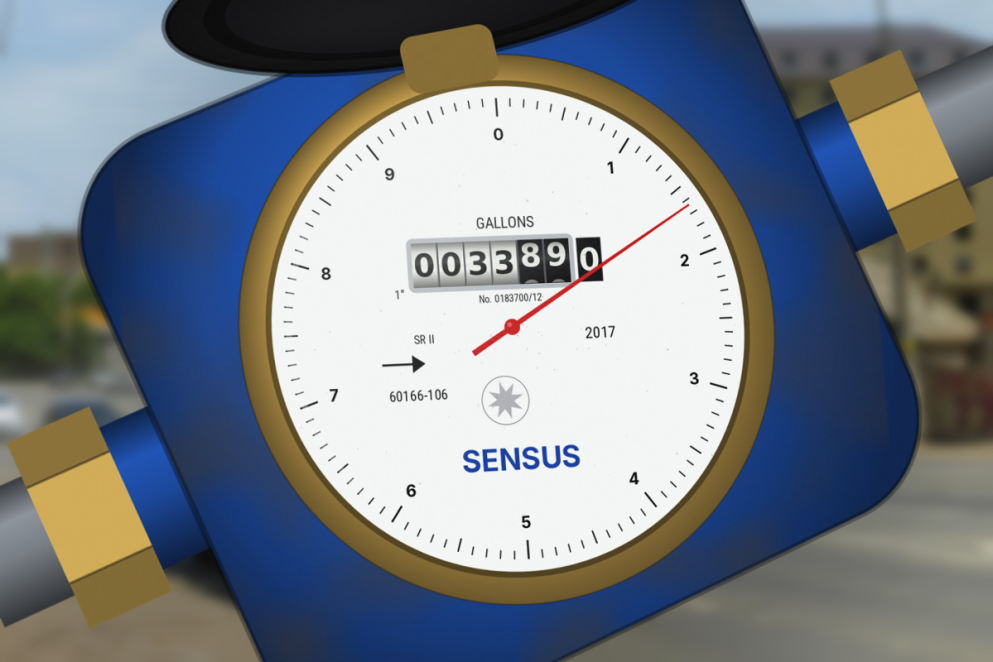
33891.6 gal
